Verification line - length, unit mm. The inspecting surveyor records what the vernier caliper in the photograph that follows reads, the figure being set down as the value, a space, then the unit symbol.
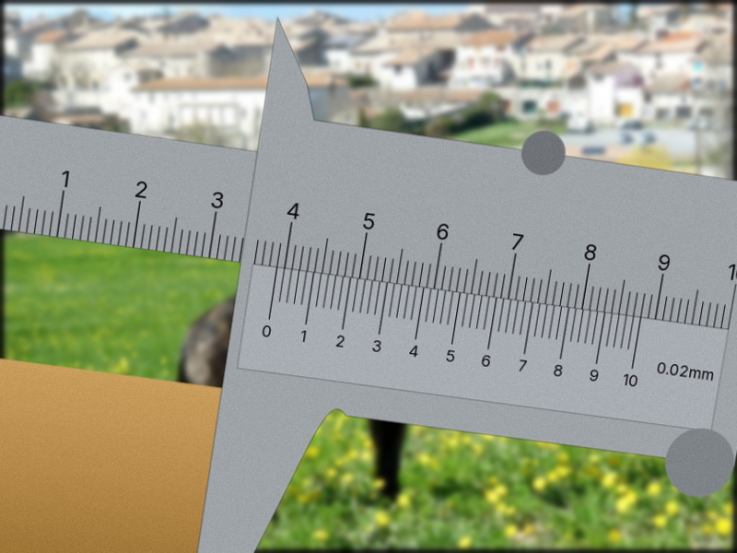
39.0 mm
